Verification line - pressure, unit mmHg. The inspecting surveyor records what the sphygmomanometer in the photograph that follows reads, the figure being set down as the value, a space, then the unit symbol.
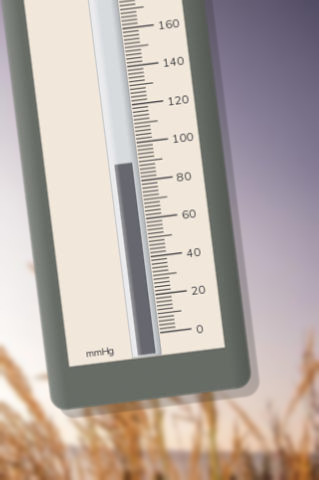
90 mmHg
